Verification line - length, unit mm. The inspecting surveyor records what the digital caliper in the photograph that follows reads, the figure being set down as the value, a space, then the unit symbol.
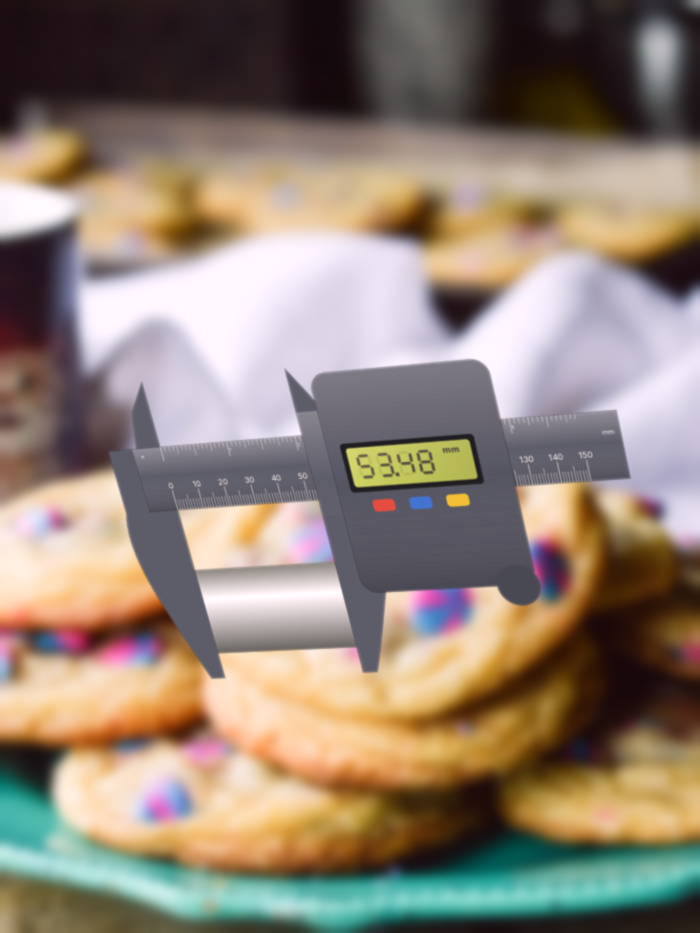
53.48 mm
